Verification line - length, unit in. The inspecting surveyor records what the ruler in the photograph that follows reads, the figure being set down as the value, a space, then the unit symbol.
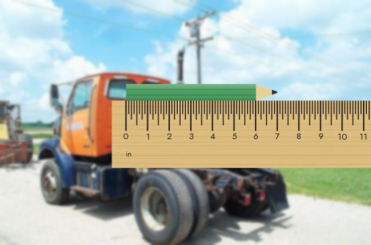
7 in
